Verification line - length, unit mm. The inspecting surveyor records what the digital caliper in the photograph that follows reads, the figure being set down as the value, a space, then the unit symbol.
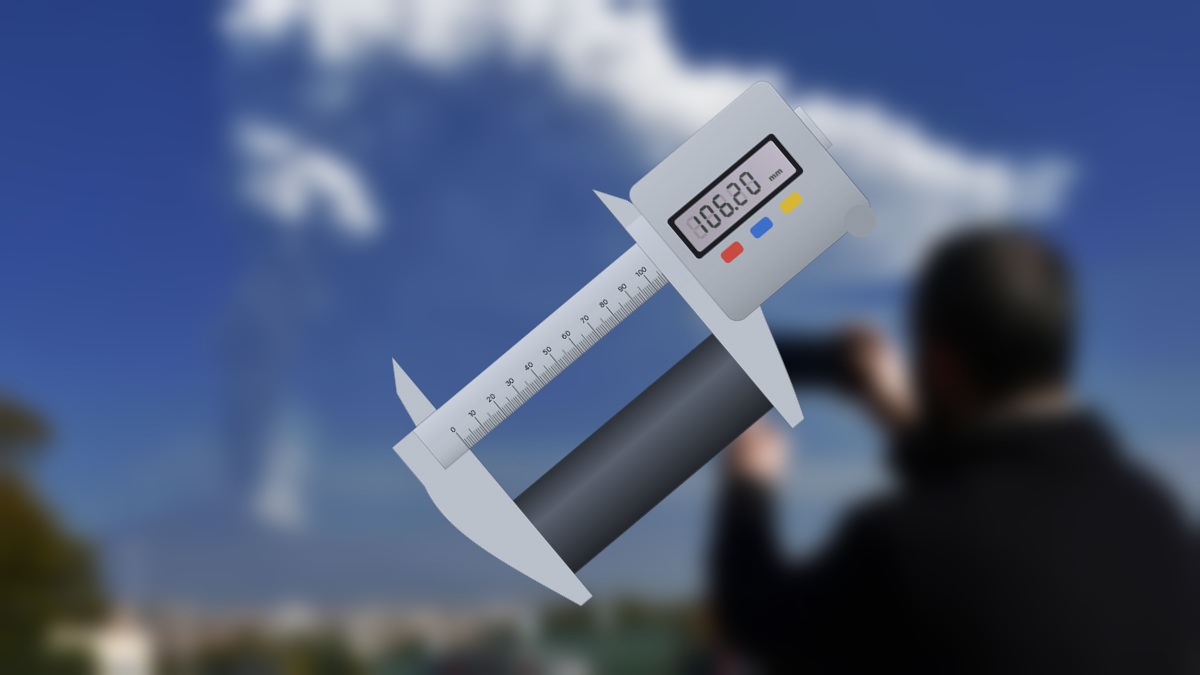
106.20 mm
